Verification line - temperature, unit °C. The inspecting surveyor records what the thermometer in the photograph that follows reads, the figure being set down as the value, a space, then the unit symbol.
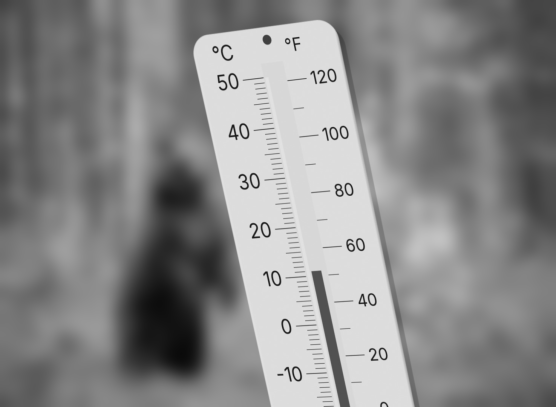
11 °C
